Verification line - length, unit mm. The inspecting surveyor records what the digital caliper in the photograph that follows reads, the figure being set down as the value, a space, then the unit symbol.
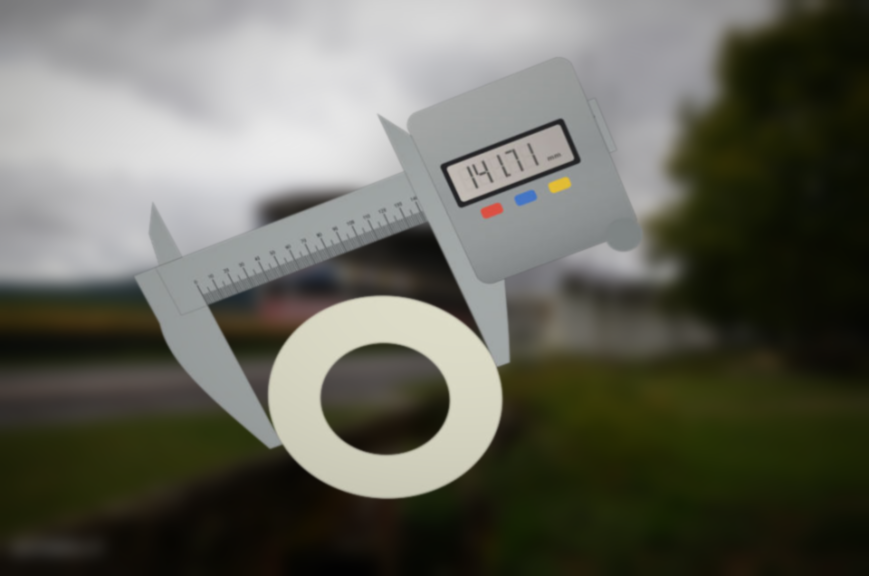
141.71 mm
